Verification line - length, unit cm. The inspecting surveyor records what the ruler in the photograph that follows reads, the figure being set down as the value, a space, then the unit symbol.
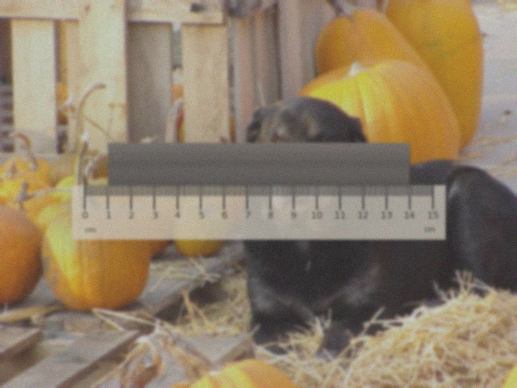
13 cm
